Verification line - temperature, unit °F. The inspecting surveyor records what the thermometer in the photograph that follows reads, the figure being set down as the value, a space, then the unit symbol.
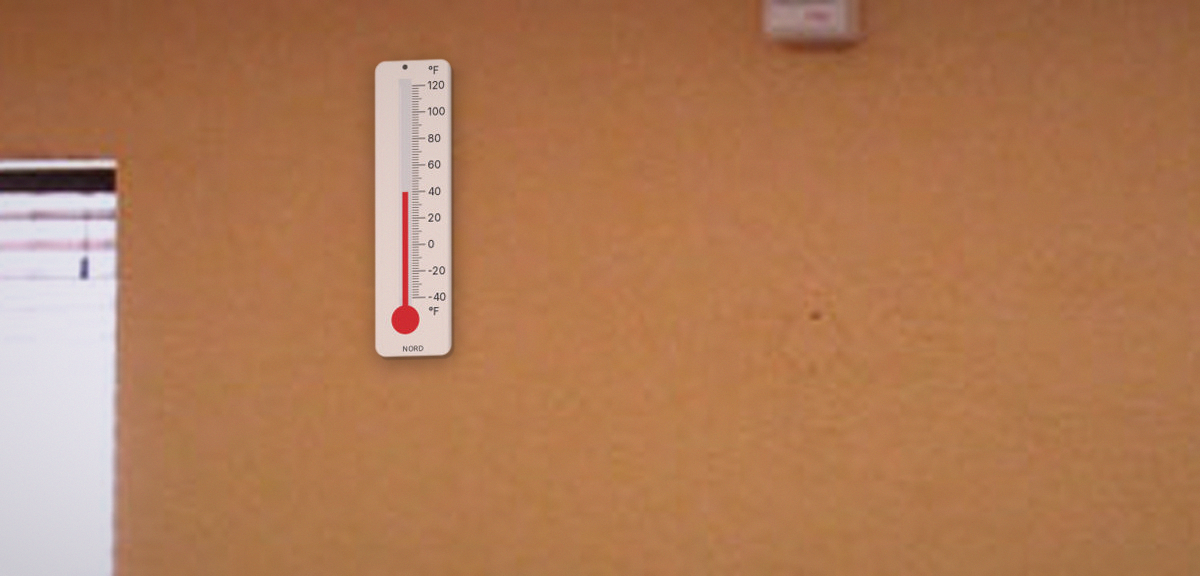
40 °F
